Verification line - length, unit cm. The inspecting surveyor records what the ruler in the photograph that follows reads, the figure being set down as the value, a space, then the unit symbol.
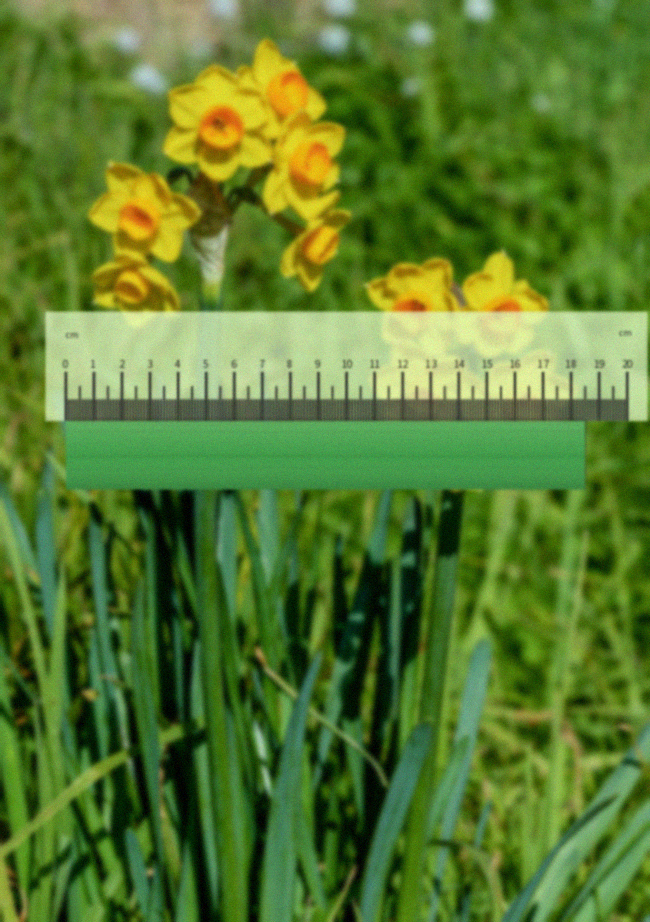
18.5 cm
